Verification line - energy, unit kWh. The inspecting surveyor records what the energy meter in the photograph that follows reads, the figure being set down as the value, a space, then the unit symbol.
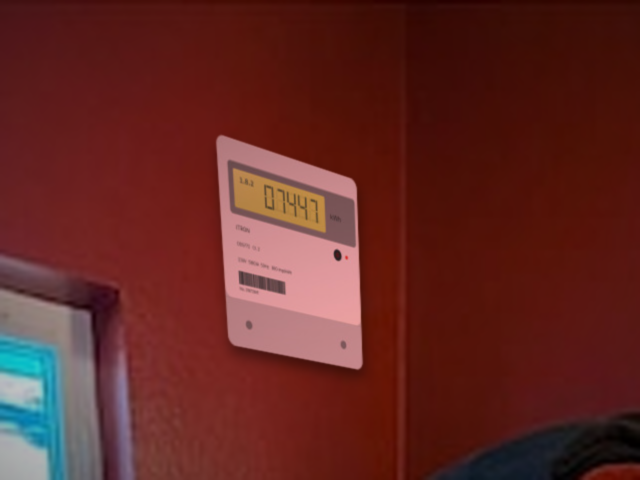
7447 kWh
